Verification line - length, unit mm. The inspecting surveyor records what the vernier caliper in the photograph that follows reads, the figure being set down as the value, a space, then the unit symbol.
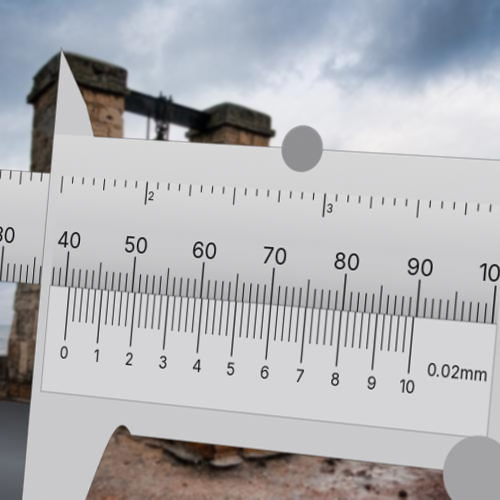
40.6 mm
